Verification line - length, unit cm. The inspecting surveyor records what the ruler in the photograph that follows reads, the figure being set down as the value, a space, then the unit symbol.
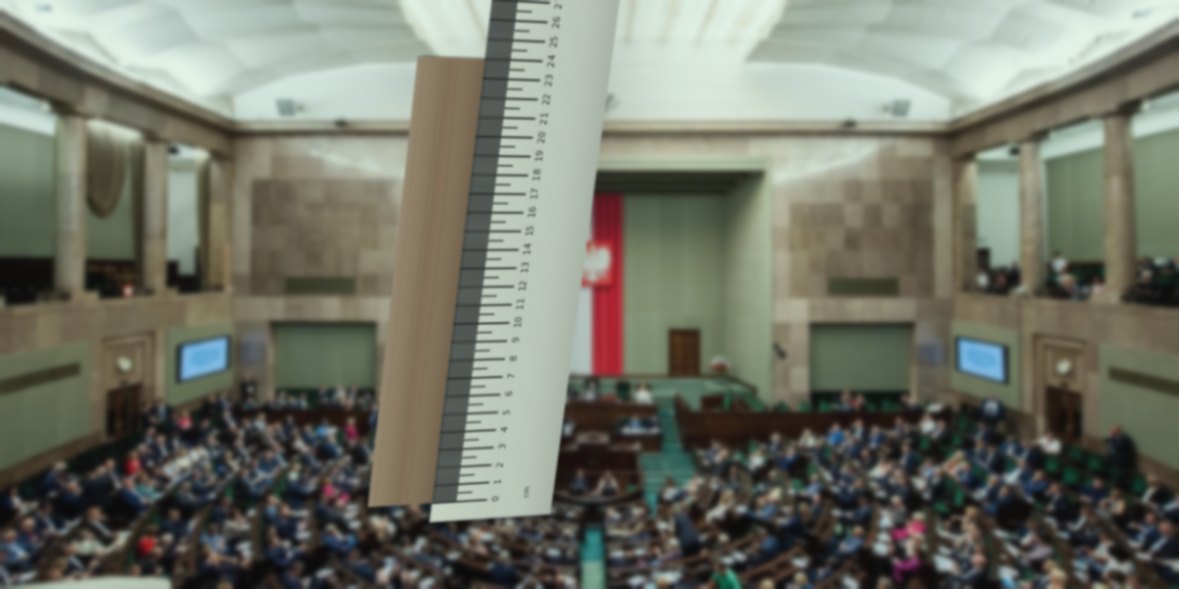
24 cm
